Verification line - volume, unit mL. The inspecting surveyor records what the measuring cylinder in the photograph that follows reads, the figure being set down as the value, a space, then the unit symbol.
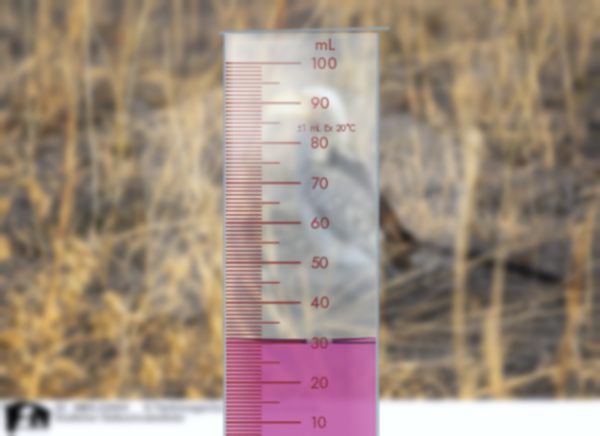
30 mL
